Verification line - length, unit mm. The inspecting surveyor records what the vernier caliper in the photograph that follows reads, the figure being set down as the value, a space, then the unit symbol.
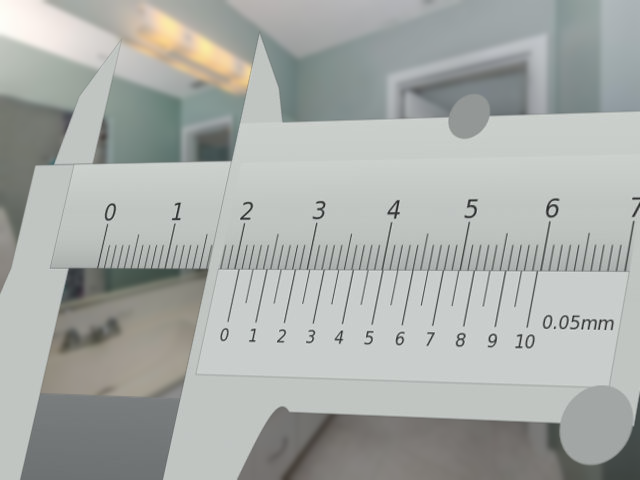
20.6 mm
